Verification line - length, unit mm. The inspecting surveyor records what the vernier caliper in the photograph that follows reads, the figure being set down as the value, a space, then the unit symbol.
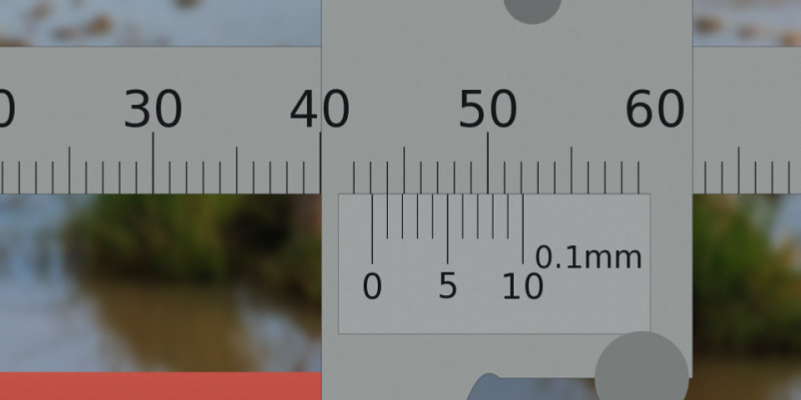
43.1 mm
